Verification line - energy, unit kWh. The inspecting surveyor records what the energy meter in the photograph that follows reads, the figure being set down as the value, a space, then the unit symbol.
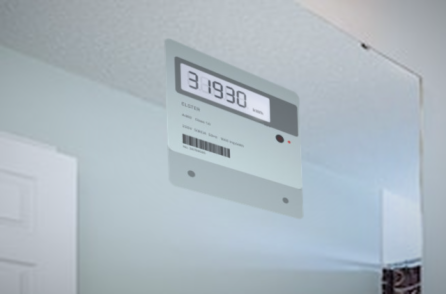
31930 kWh
